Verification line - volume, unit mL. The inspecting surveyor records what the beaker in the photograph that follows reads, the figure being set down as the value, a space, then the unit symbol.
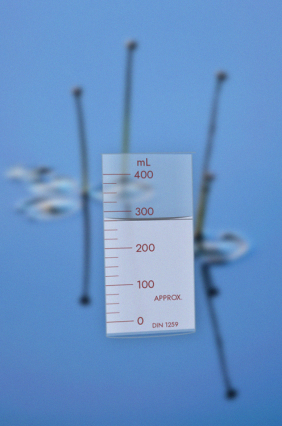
275 mL
